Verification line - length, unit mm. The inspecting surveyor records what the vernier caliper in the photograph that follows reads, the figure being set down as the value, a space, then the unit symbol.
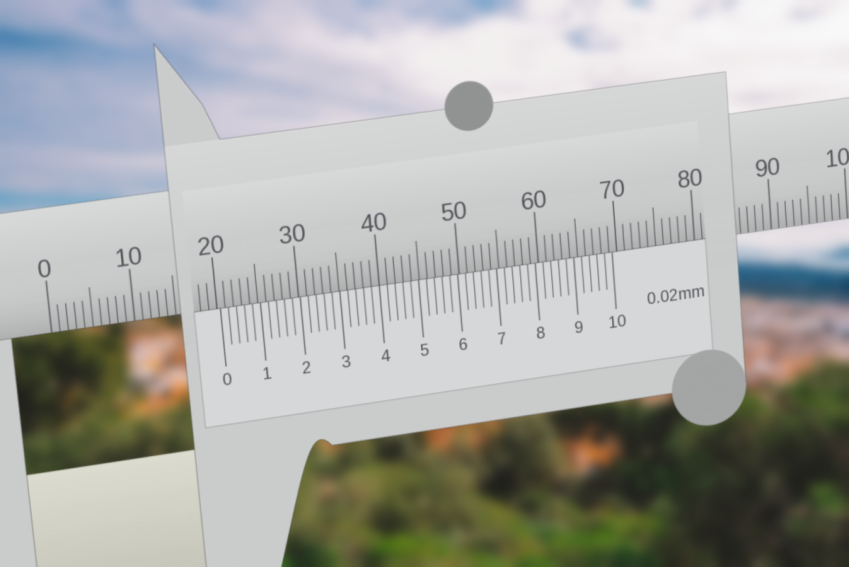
20.4 mm
